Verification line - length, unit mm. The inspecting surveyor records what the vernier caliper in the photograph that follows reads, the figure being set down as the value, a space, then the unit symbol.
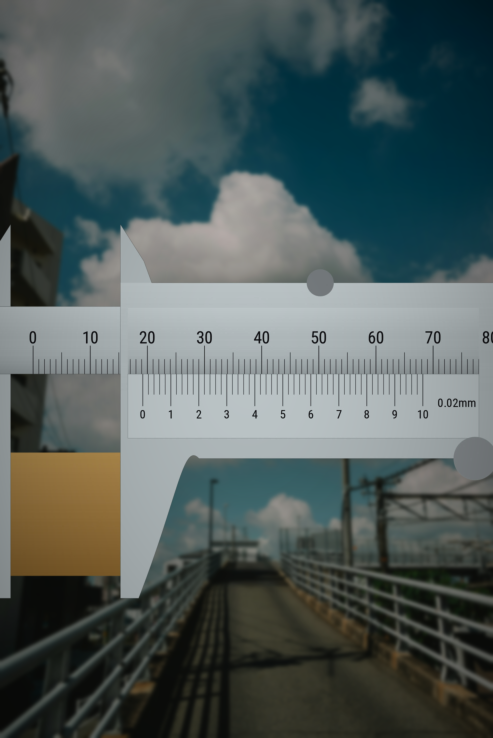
19.2 mm
